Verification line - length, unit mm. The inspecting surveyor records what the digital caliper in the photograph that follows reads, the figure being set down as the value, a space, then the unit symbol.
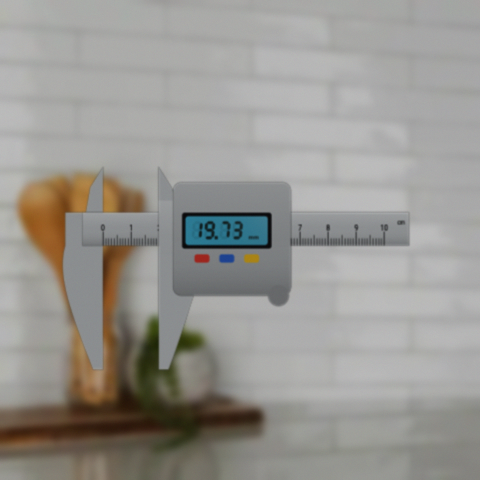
19.73 mm
